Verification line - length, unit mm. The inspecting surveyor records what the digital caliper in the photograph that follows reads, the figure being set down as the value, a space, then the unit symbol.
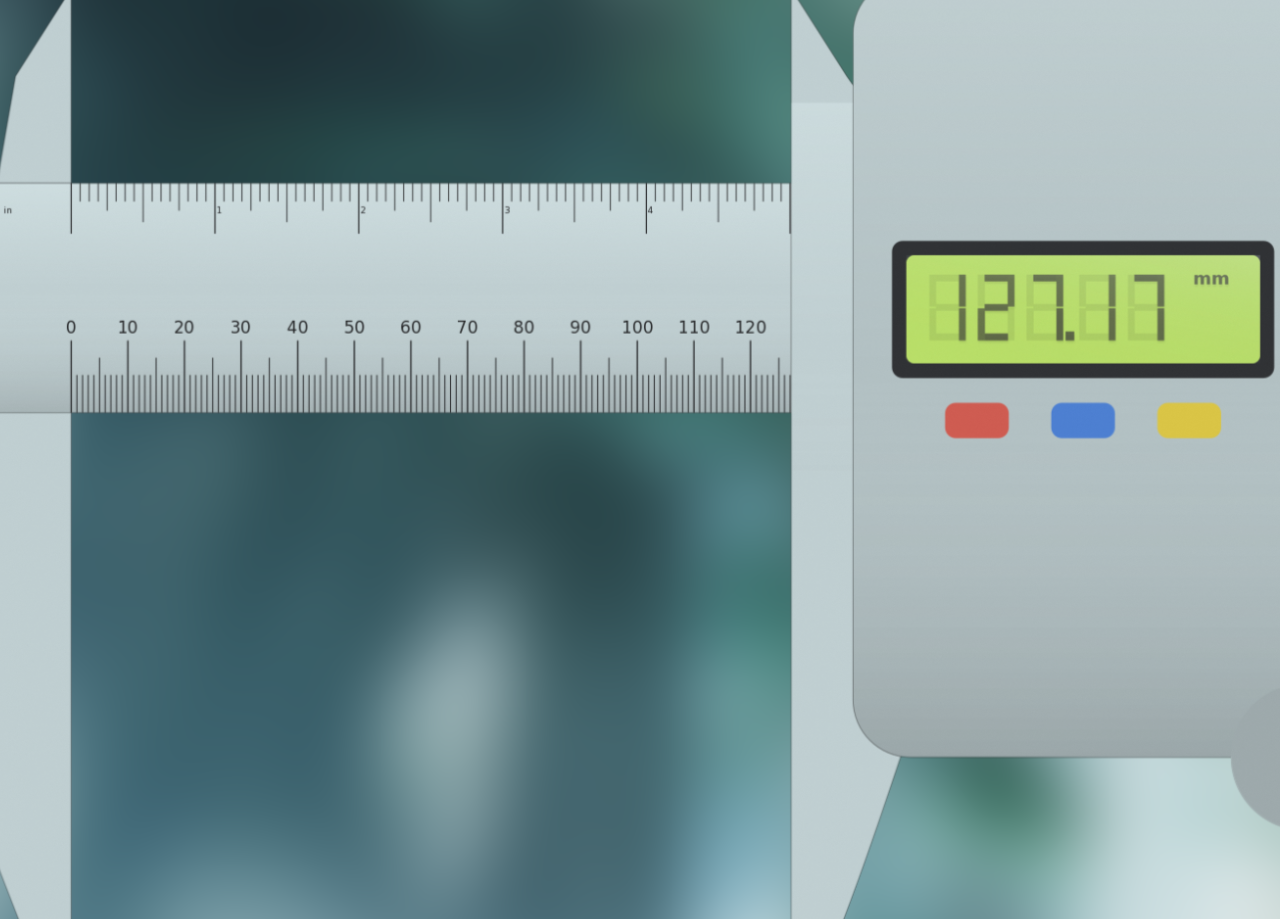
127.17 mm
